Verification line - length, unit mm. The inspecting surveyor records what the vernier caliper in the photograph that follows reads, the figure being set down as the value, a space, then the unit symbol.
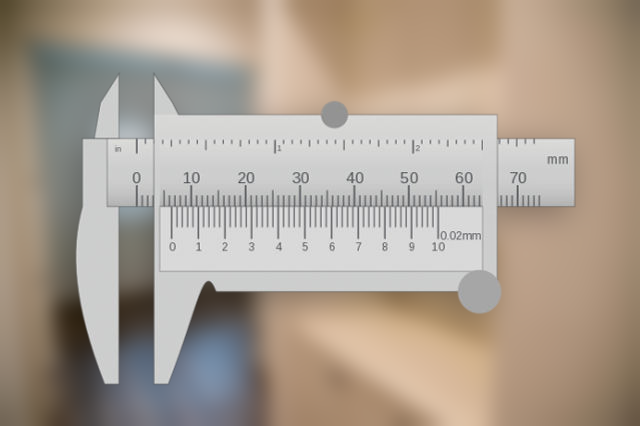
6.4 mm
